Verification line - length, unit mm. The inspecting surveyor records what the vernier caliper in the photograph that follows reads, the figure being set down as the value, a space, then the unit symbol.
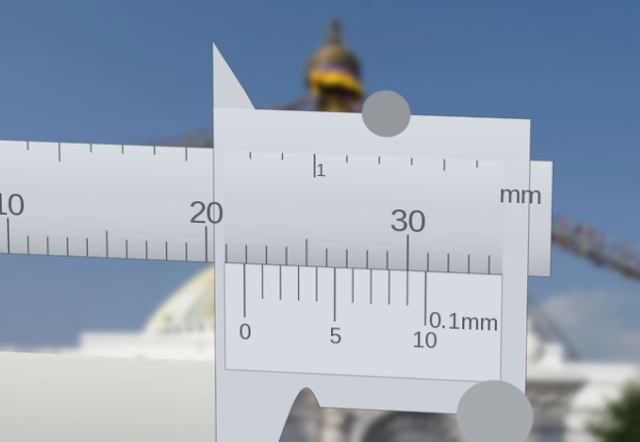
21.9 mm
